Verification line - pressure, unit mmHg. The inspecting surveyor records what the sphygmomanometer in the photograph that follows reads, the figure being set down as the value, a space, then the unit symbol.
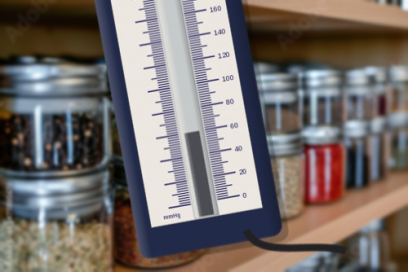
60 mmHg
